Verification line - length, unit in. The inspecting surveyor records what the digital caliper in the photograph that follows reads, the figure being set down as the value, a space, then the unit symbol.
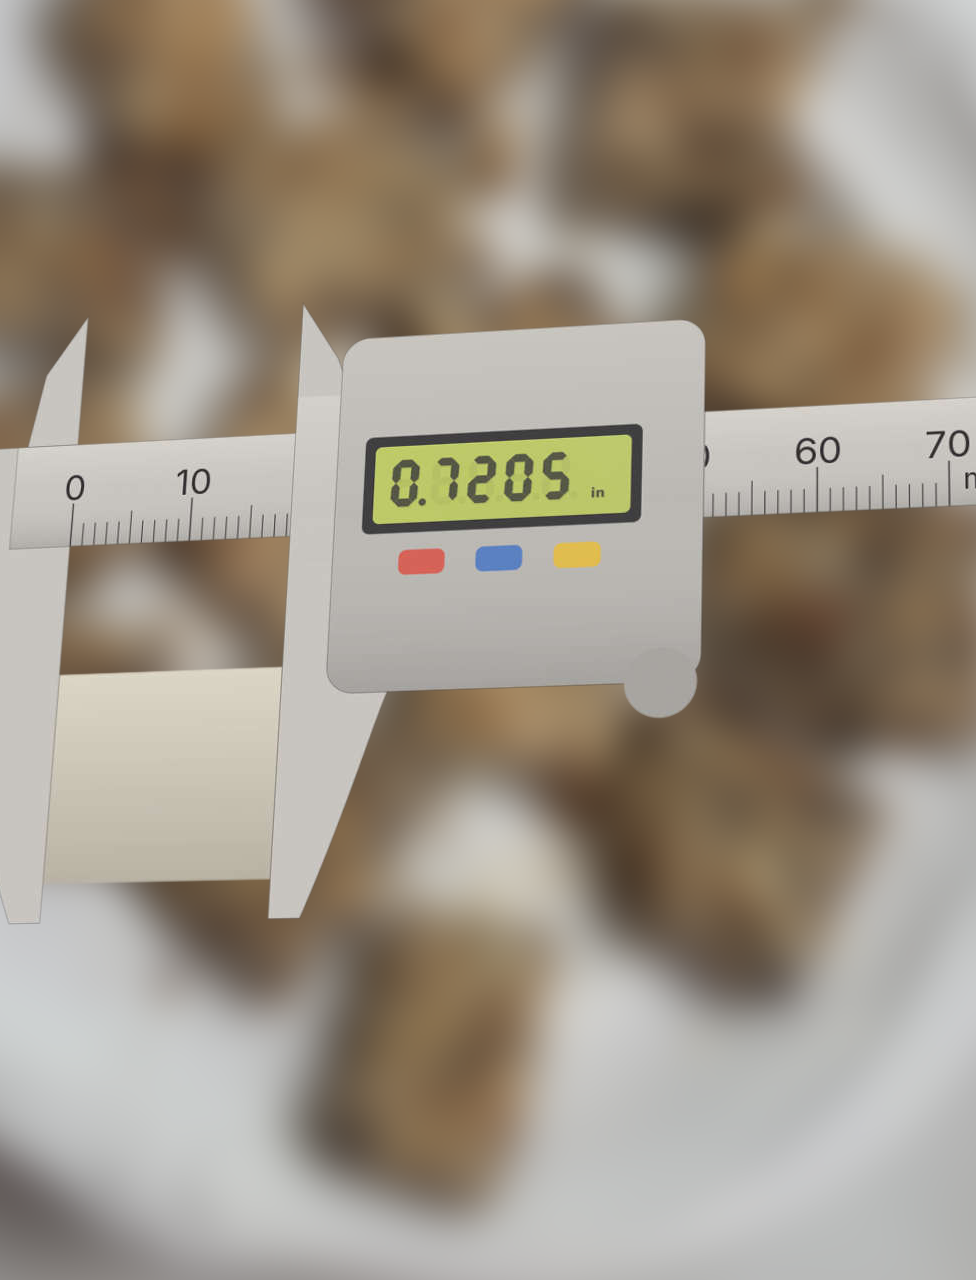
0.7205 in
